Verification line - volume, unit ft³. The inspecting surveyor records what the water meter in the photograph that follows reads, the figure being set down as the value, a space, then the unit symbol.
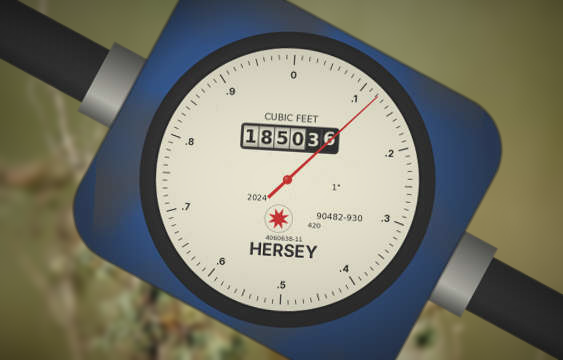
185036.12 ft³
